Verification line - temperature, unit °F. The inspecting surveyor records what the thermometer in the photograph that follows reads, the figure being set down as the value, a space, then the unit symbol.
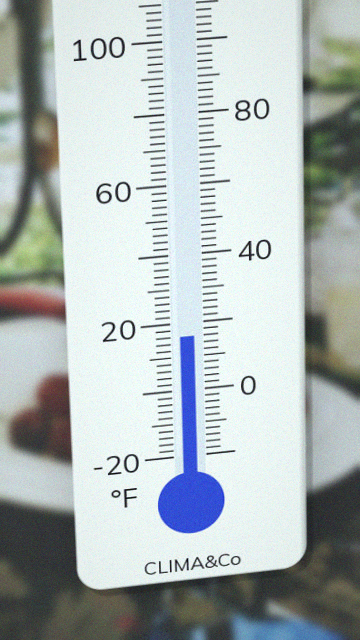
16 °F
